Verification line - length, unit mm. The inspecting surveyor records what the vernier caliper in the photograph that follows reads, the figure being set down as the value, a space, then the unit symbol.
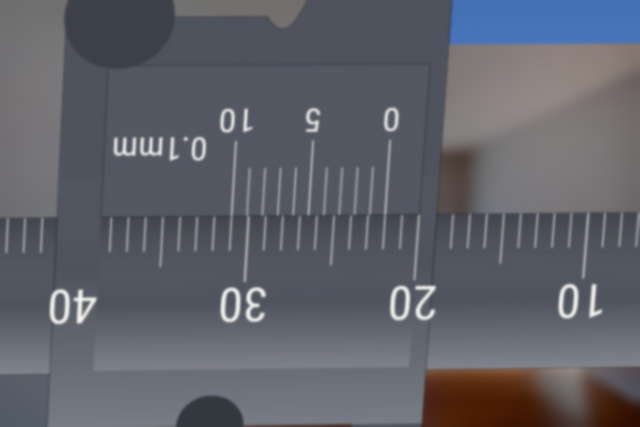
22.0 mm
